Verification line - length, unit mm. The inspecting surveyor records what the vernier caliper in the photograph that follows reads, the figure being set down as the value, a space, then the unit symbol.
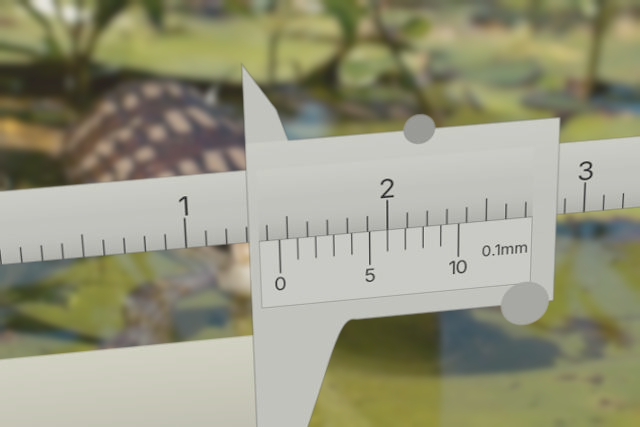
14.6 mm
